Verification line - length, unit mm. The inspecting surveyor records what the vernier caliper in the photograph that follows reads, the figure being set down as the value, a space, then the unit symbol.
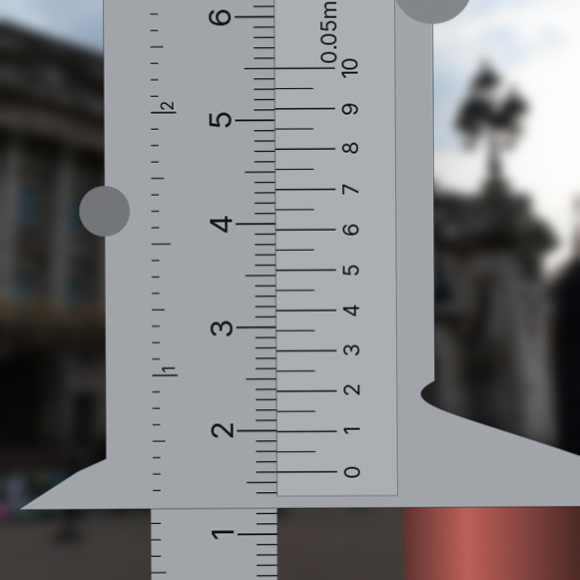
16.0 mm
